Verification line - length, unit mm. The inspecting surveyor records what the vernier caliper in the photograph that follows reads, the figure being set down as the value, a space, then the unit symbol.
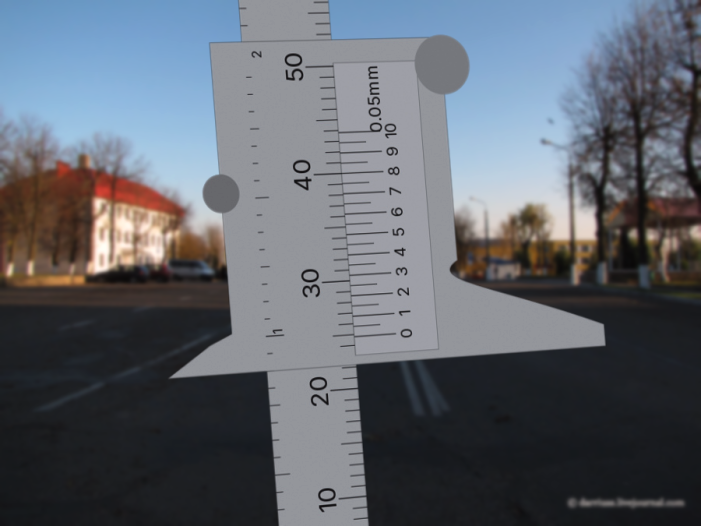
24.8 mm
